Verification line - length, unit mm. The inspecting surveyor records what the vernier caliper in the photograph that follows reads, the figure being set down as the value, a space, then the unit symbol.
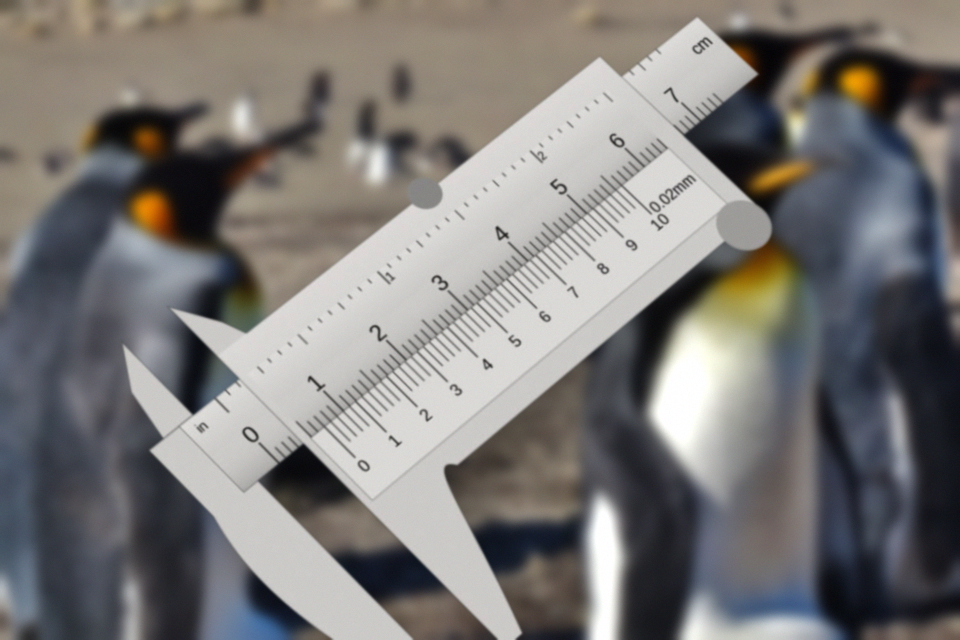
7.0 mm
